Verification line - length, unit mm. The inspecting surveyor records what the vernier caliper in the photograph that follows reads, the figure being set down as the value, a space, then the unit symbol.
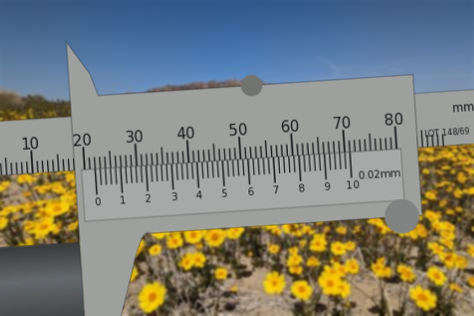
22.0 mm
